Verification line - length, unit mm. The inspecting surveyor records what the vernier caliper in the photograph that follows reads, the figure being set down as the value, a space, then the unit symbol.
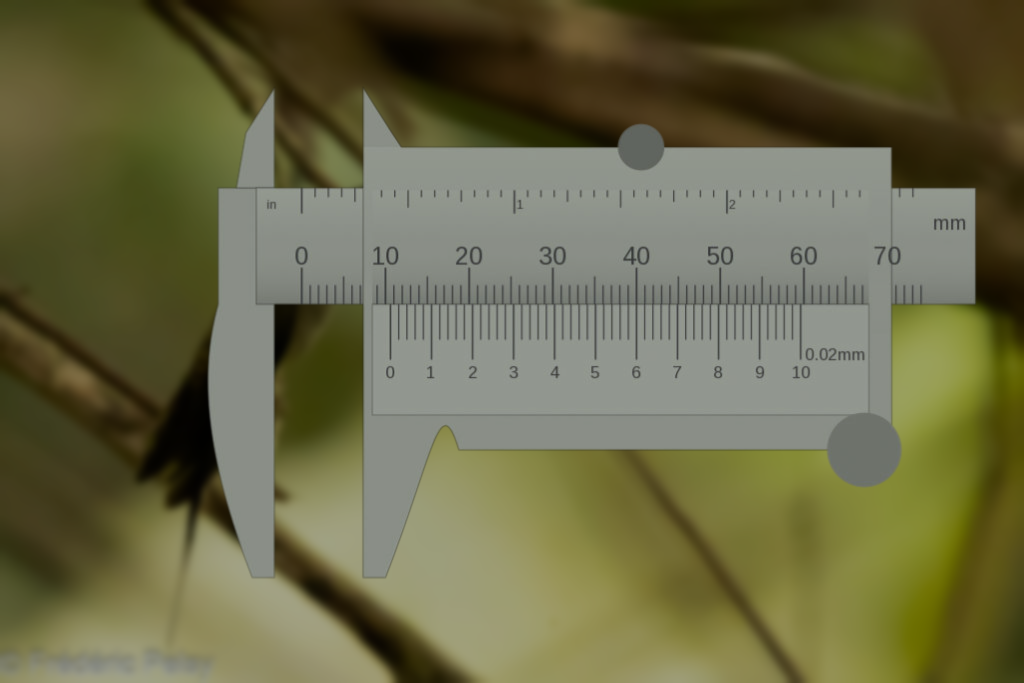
10.6 mm
